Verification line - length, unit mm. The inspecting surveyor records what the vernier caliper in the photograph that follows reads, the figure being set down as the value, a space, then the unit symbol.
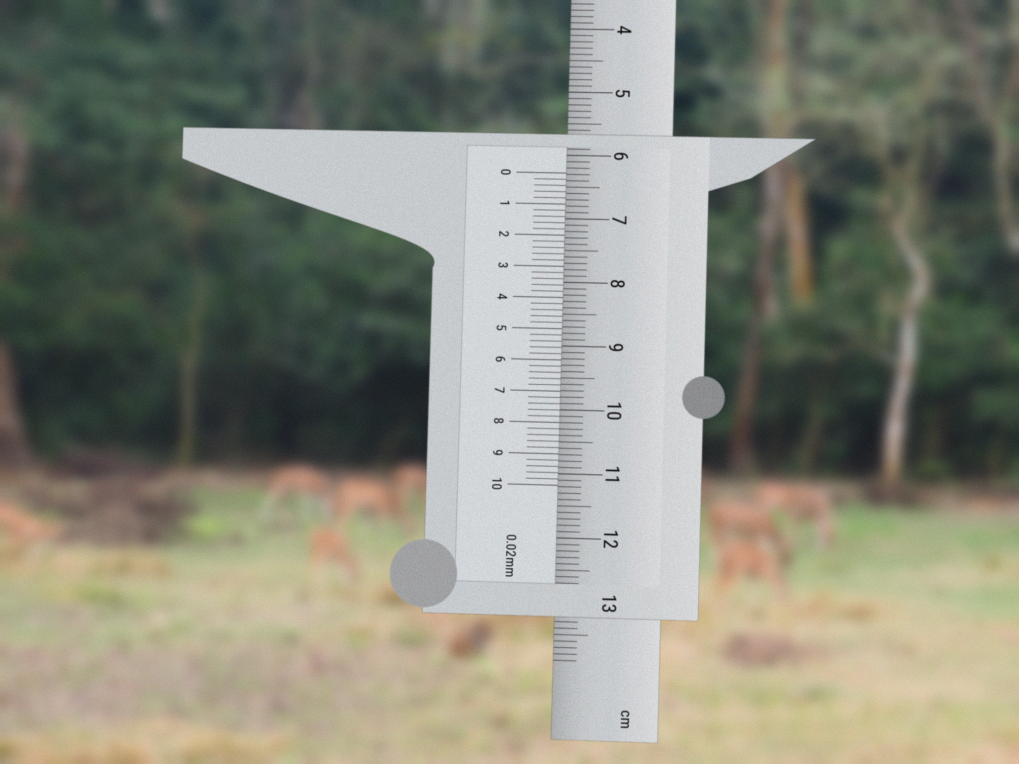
62.8 mm
